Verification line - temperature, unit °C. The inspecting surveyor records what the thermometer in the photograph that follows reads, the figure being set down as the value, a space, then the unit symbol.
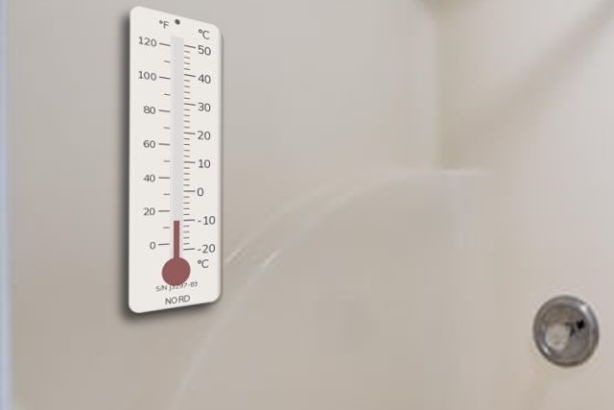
-10 °C
